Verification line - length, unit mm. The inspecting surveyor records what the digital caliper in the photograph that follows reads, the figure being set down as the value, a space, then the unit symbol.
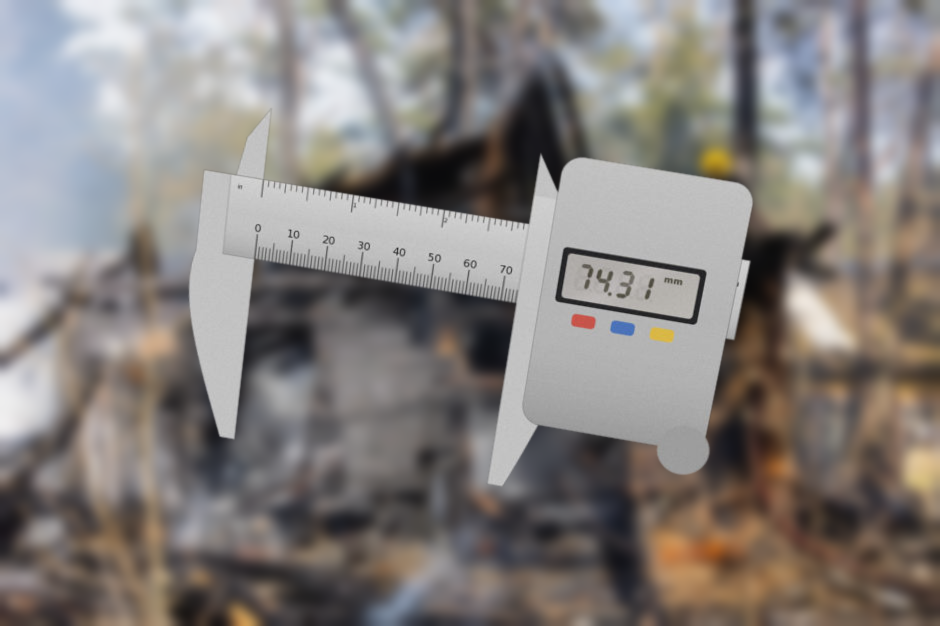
74.31 mm
